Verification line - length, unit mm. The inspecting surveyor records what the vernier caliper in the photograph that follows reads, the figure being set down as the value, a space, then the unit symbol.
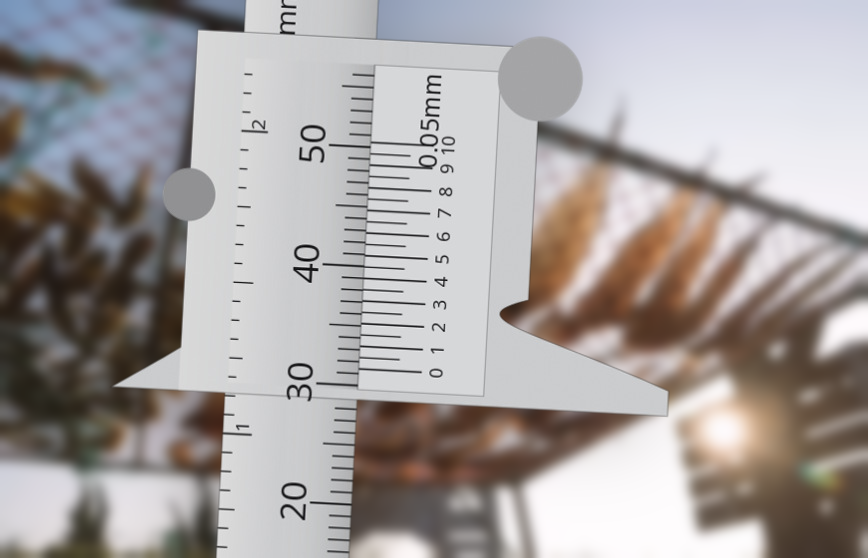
31.4 mm
